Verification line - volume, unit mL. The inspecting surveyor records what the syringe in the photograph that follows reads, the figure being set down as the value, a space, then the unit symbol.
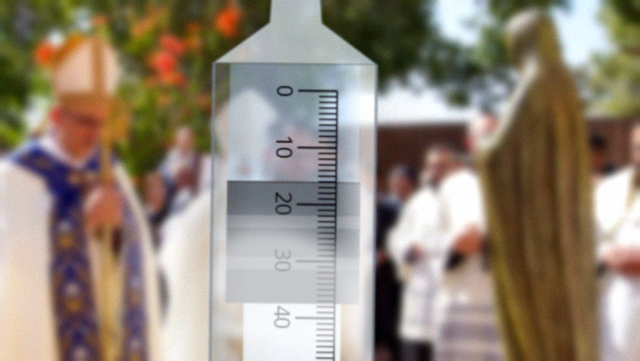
16 mL
